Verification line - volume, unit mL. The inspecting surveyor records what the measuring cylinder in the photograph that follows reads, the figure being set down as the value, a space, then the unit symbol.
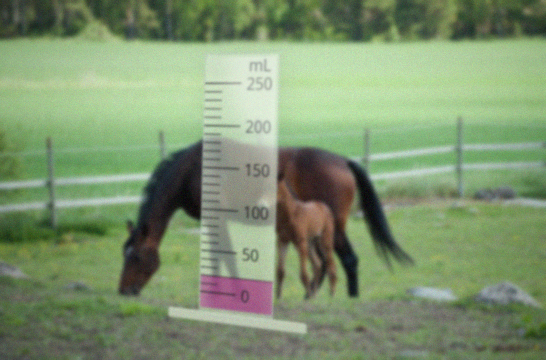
20 mL
